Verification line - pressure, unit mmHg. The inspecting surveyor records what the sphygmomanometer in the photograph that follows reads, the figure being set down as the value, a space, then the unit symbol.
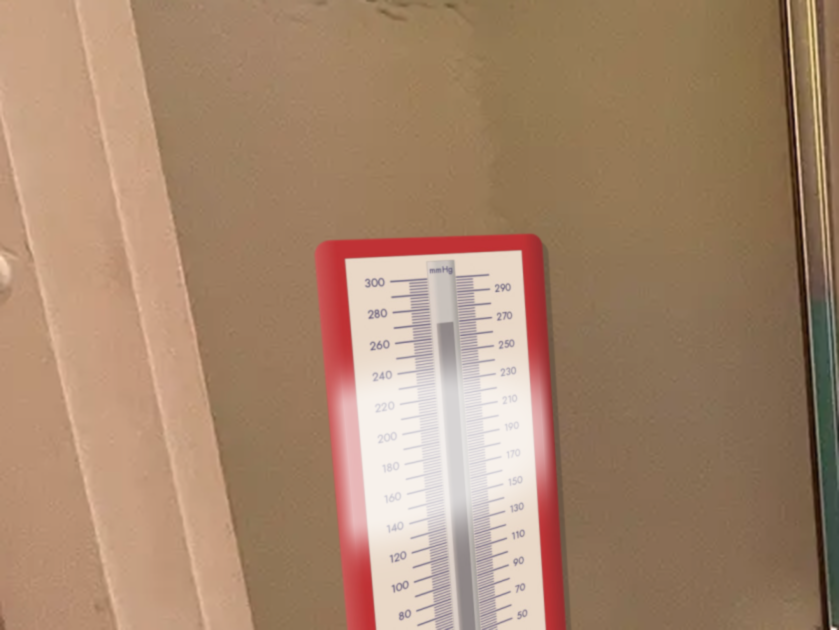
270 mmHg
